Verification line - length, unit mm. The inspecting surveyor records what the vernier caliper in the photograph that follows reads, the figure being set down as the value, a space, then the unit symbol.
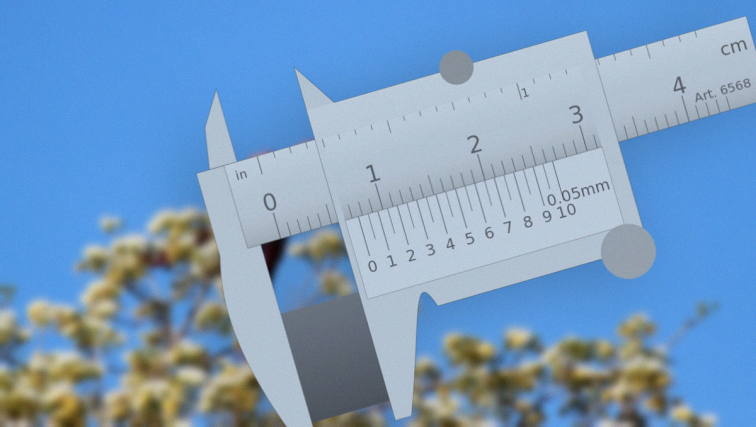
7.6 mm
